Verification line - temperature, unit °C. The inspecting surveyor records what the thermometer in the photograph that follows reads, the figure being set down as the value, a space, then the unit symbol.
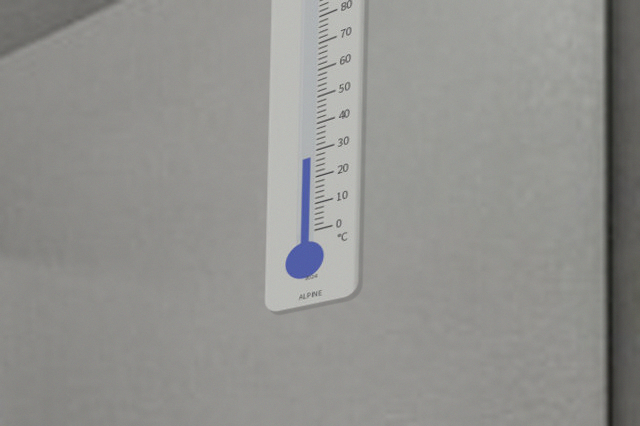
28 °C
